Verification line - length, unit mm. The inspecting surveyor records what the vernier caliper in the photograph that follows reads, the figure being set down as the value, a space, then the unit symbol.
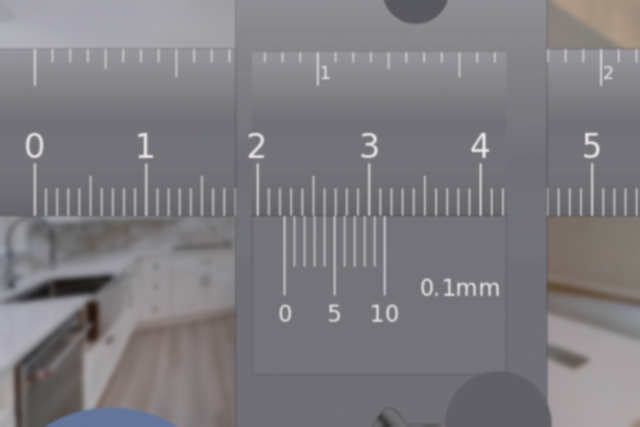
22.4 mm
